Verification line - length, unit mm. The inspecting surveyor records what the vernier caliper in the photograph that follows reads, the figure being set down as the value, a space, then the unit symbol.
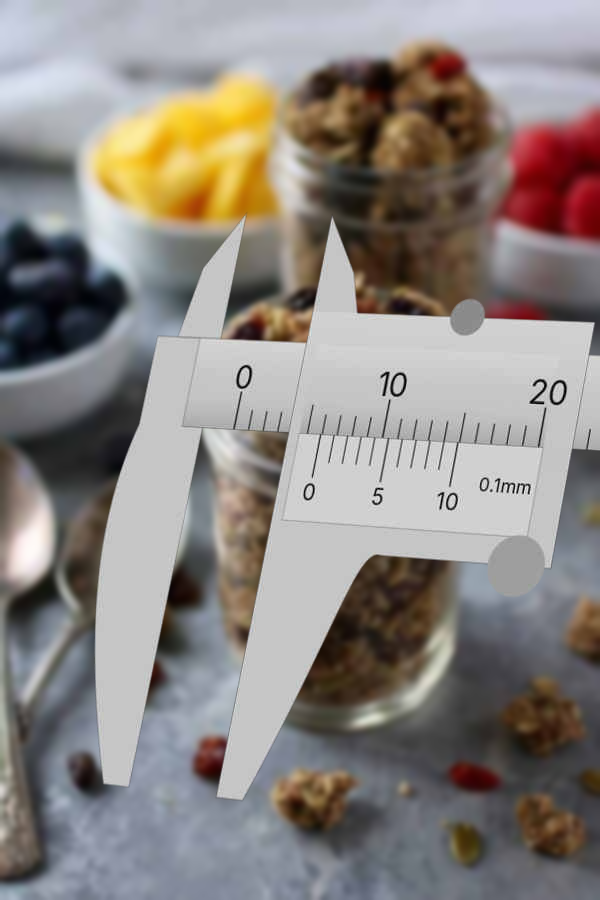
5.9 mm
